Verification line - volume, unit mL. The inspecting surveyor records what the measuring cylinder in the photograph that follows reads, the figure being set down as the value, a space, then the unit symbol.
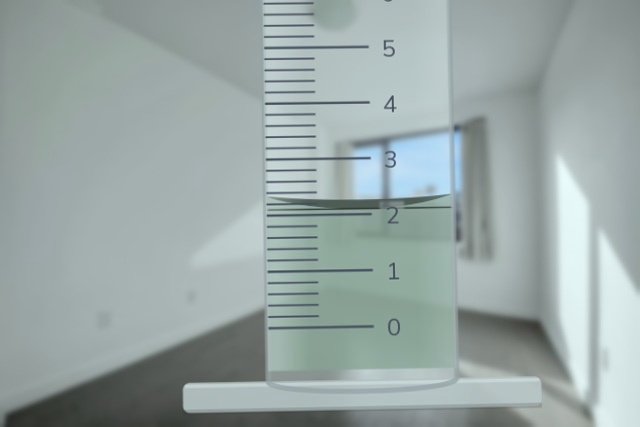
2.1 mL
